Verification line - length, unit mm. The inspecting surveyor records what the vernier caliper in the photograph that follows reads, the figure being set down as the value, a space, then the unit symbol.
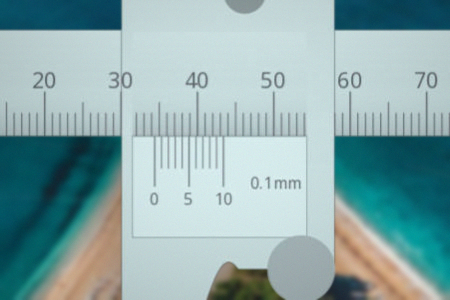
34.4 mm
